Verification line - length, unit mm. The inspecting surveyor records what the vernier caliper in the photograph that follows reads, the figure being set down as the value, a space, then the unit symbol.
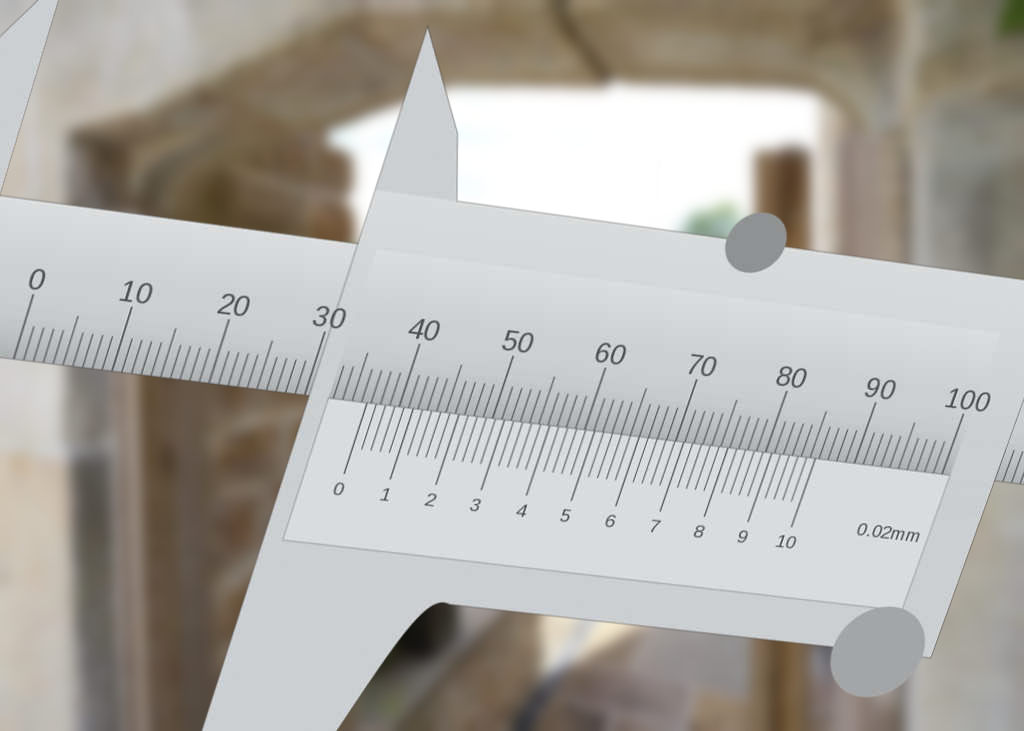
36.6 mm
